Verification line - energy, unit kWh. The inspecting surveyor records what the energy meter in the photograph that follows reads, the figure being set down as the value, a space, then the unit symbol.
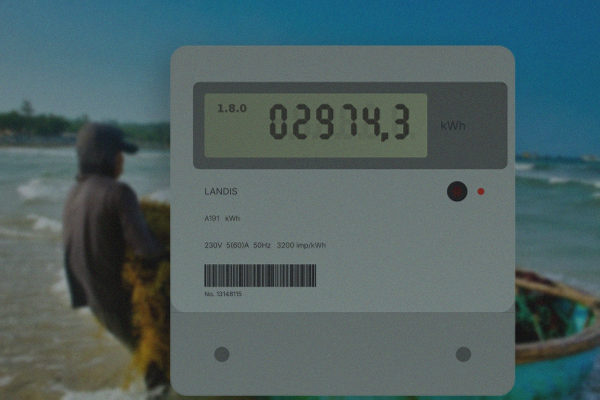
2974.3 kWh
